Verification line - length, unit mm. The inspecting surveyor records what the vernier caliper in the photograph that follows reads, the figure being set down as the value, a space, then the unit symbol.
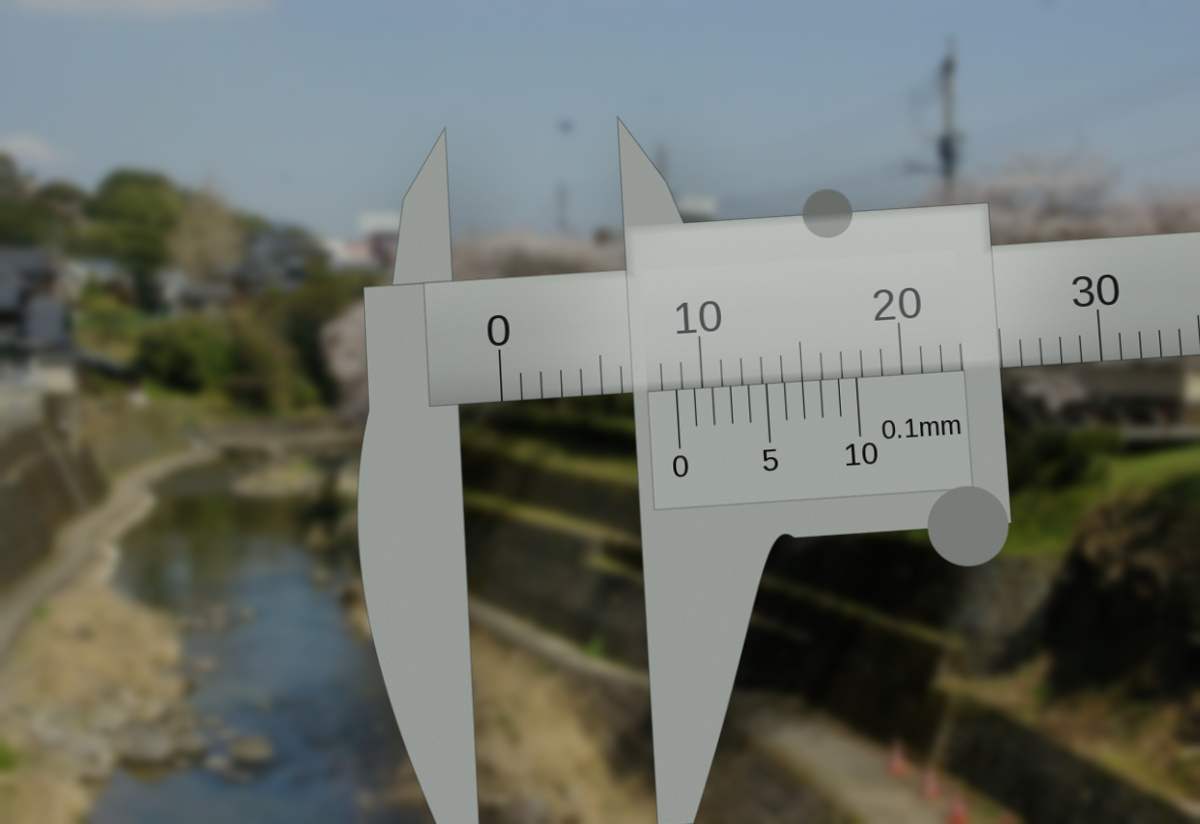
8.7 mm
